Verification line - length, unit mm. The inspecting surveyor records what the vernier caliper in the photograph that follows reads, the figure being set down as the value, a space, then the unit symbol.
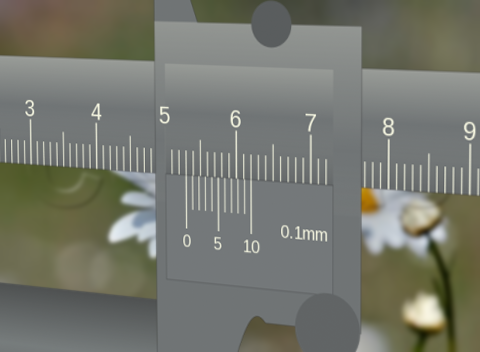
53.0 mm
